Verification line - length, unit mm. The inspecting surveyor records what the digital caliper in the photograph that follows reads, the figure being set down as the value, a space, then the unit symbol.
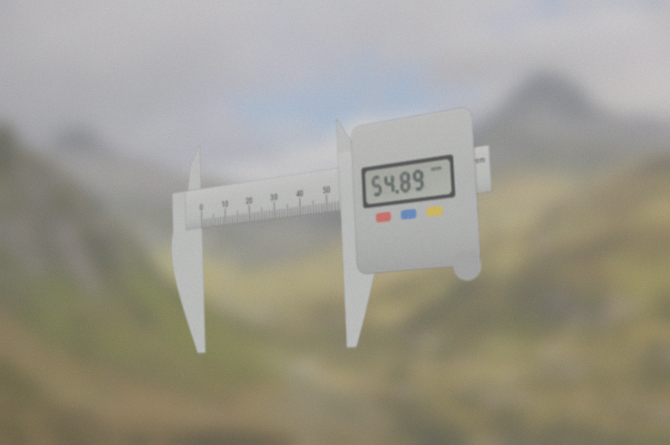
54.89 mm
